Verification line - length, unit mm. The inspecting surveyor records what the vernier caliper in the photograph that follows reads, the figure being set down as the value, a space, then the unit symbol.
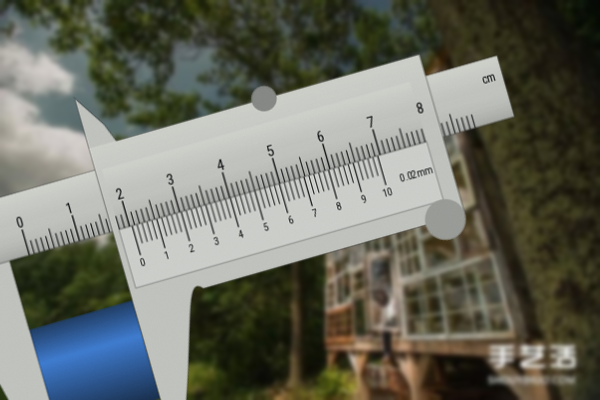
20.5 mm
